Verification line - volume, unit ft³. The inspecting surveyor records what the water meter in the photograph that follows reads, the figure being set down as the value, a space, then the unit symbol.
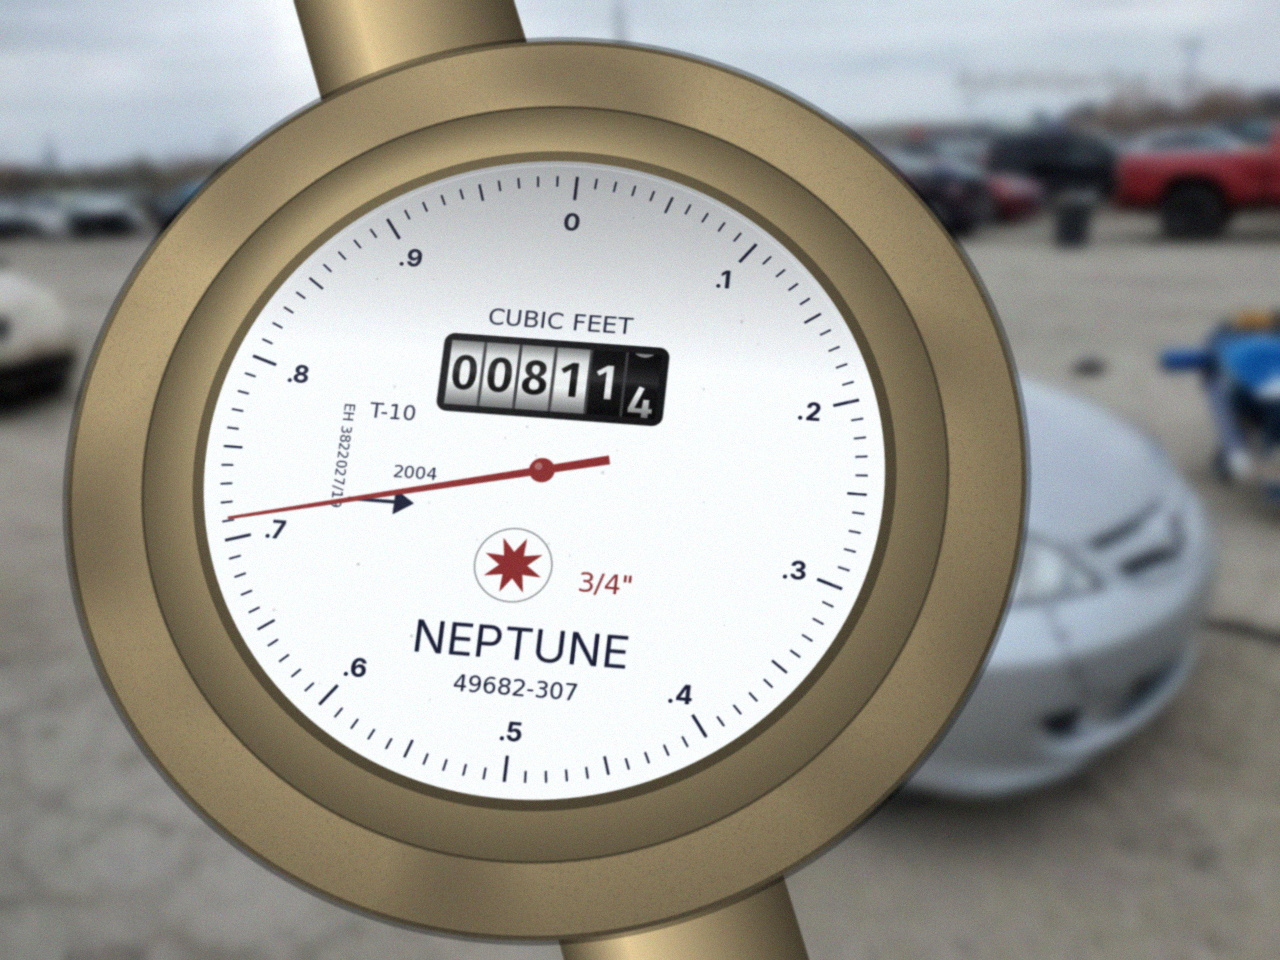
8113.71 ft³
